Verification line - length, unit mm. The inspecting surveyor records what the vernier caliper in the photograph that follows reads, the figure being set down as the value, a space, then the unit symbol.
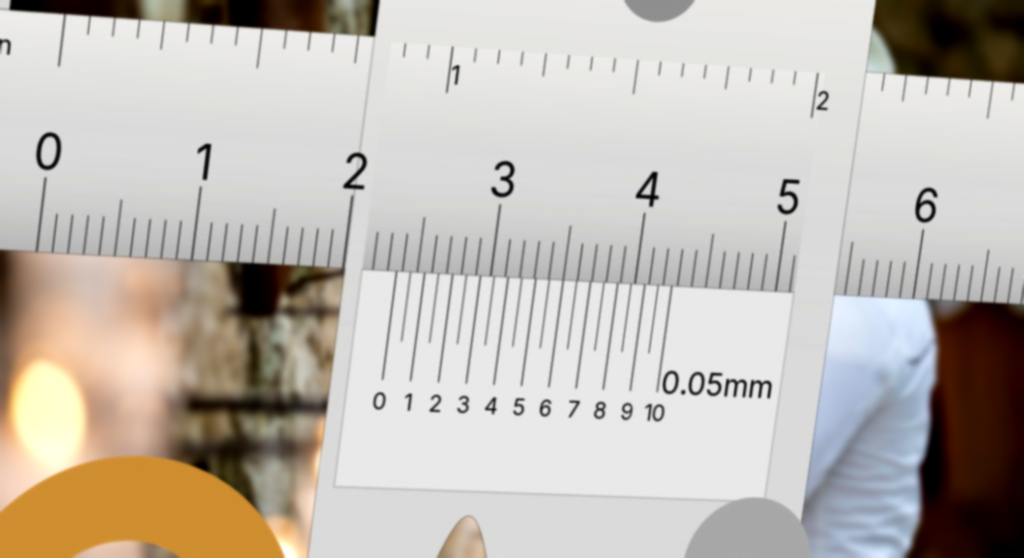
23.6 mm
